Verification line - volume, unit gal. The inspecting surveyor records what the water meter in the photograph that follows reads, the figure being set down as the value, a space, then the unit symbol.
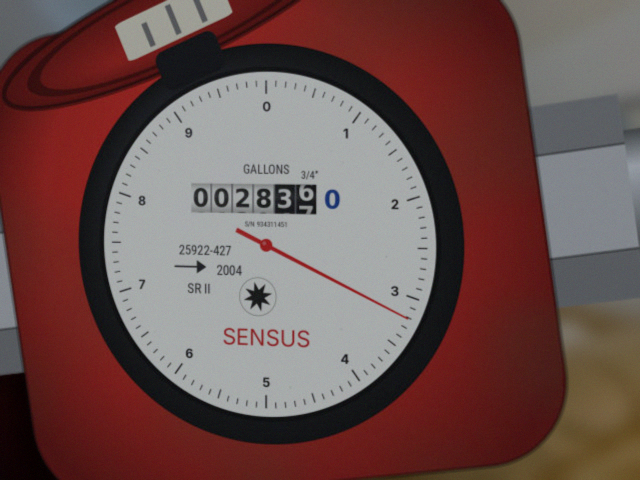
28363.2 gal
